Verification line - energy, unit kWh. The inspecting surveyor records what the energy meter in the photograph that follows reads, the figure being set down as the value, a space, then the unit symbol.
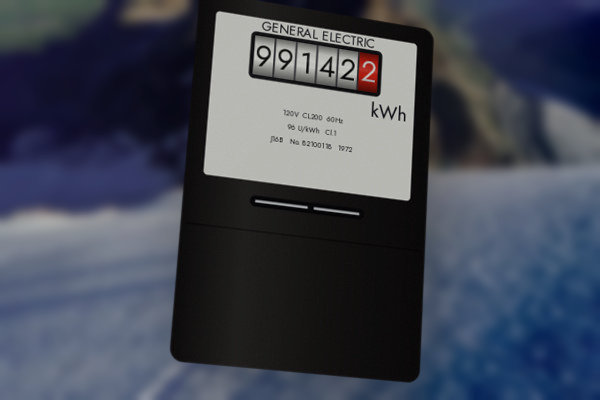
99142.2 kWh
